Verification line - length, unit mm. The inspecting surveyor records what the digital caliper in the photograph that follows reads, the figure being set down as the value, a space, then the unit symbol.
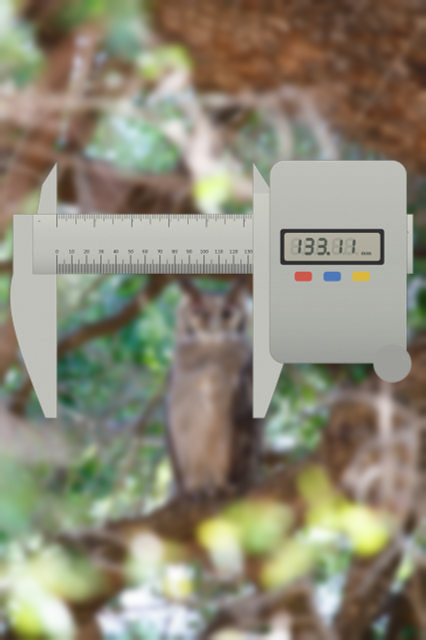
133.11 mm
